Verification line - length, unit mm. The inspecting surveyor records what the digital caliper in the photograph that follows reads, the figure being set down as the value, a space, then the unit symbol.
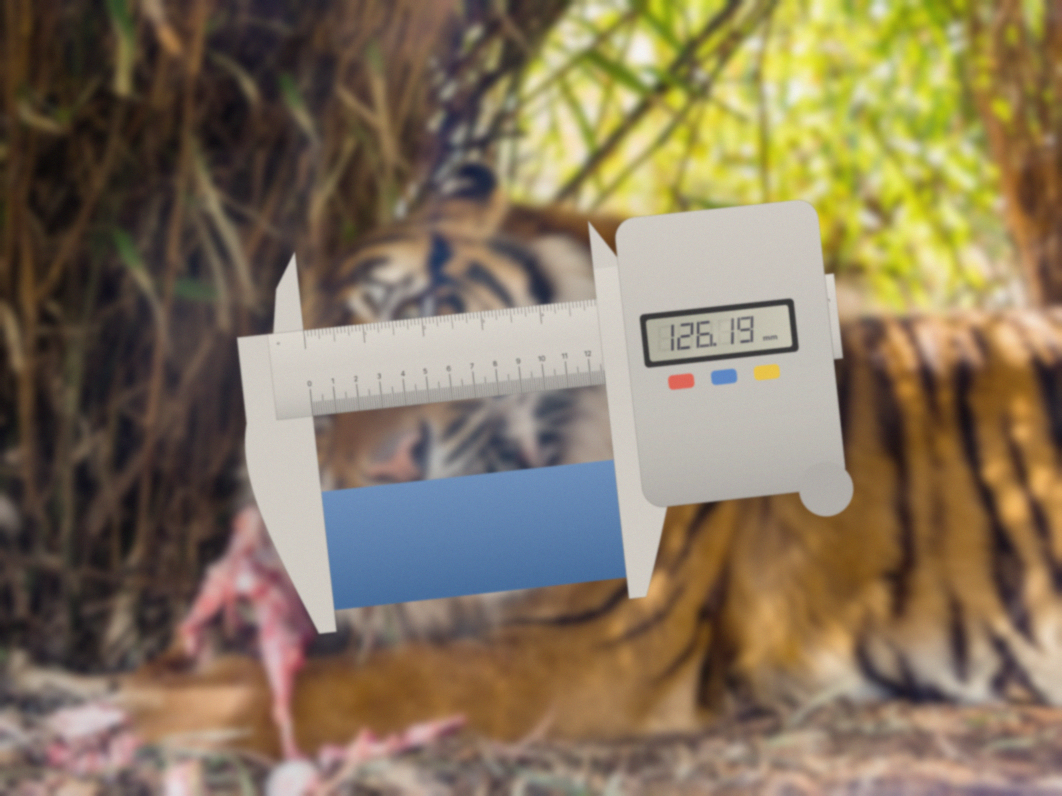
126.19 mm
